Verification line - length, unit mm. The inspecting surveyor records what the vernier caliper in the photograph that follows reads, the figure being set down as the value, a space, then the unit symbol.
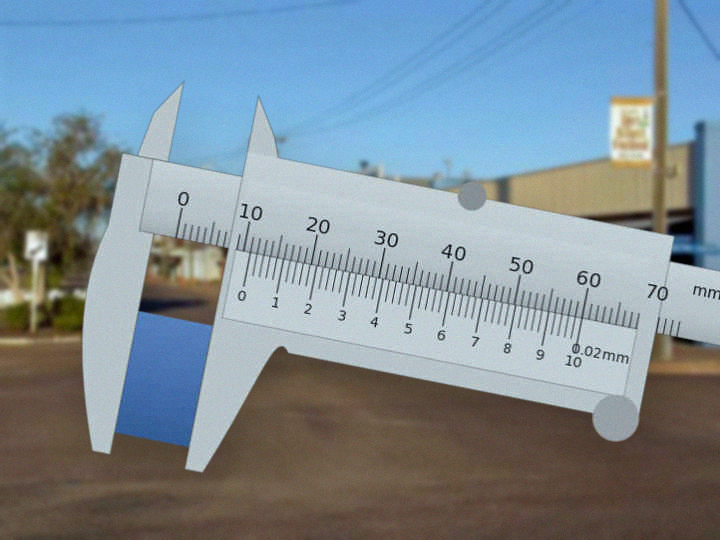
11.0 mm
